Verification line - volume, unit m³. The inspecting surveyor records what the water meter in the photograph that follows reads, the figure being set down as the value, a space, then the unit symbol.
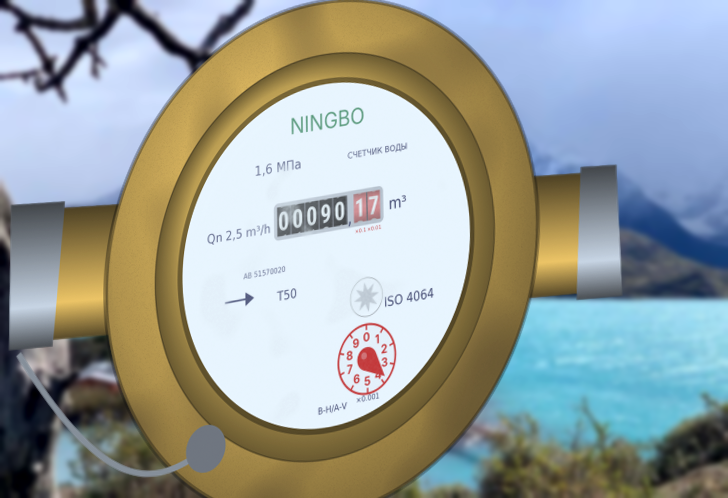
90.173 m³
